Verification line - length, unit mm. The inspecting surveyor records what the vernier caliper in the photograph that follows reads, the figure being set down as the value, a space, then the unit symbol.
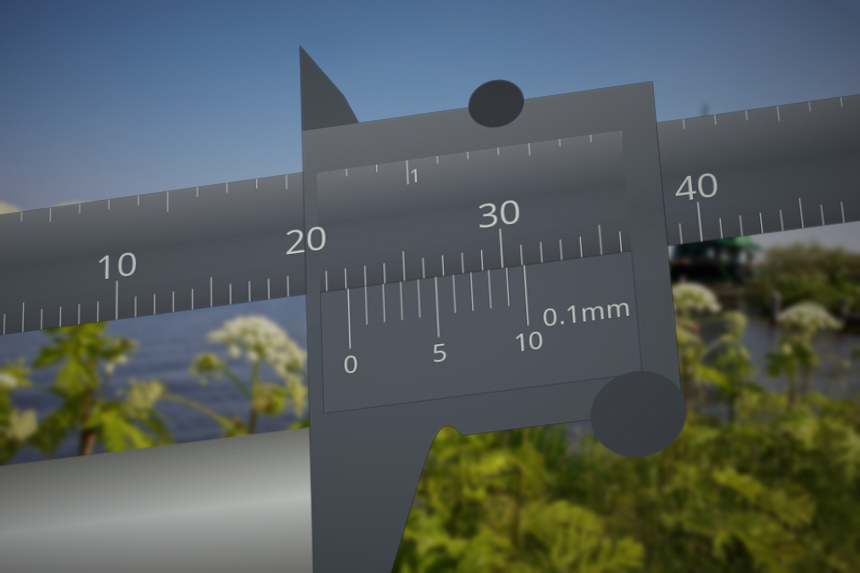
22.1 mm
